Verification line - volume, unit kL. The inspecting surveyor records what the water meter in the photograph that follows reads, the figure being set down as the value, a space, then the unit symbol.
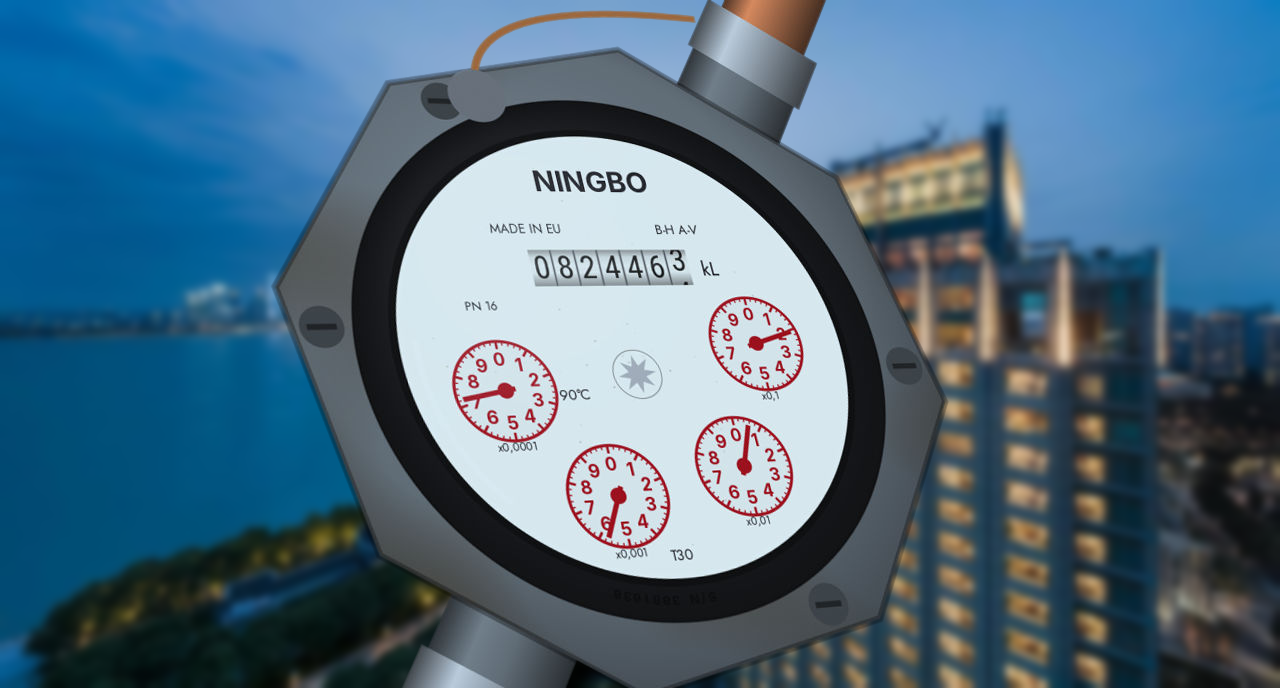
824463.2057 kL
